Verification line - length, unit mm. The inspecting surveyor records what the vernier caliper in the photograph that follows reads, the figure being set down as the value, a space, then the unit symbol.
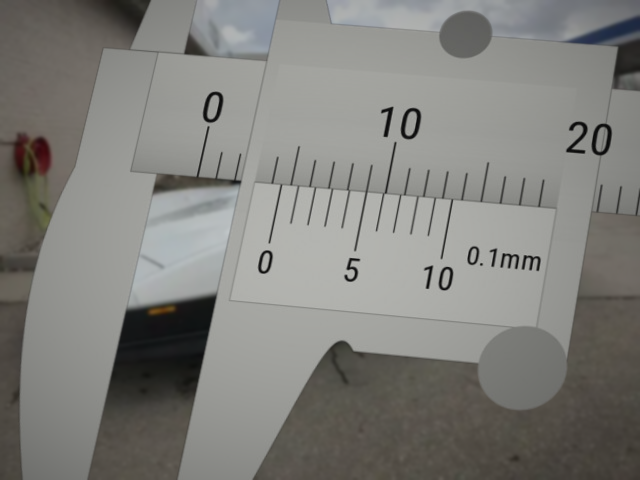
4.5 mm
